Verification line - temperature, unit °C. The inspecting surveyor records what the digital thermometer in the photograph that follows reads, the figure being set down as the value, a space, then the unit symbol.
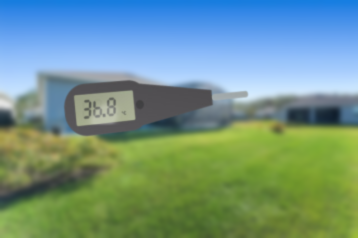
36.8 °C
